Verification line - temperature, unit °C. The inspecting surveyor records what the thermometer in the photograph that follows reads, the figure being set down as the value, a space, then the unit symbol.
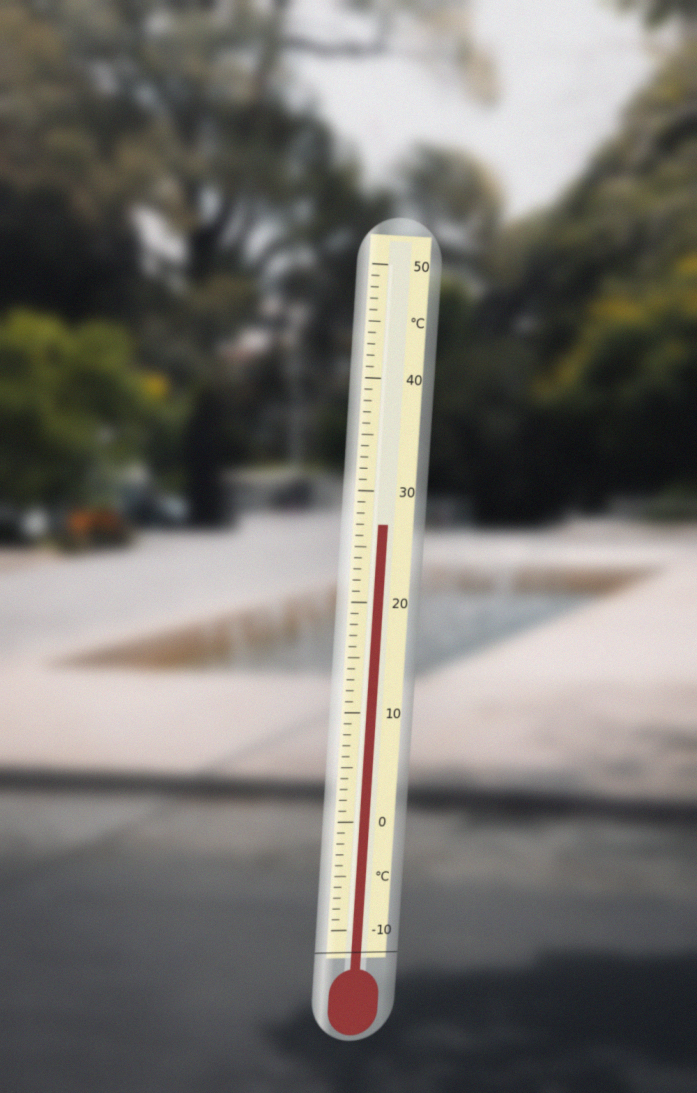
27 °C
